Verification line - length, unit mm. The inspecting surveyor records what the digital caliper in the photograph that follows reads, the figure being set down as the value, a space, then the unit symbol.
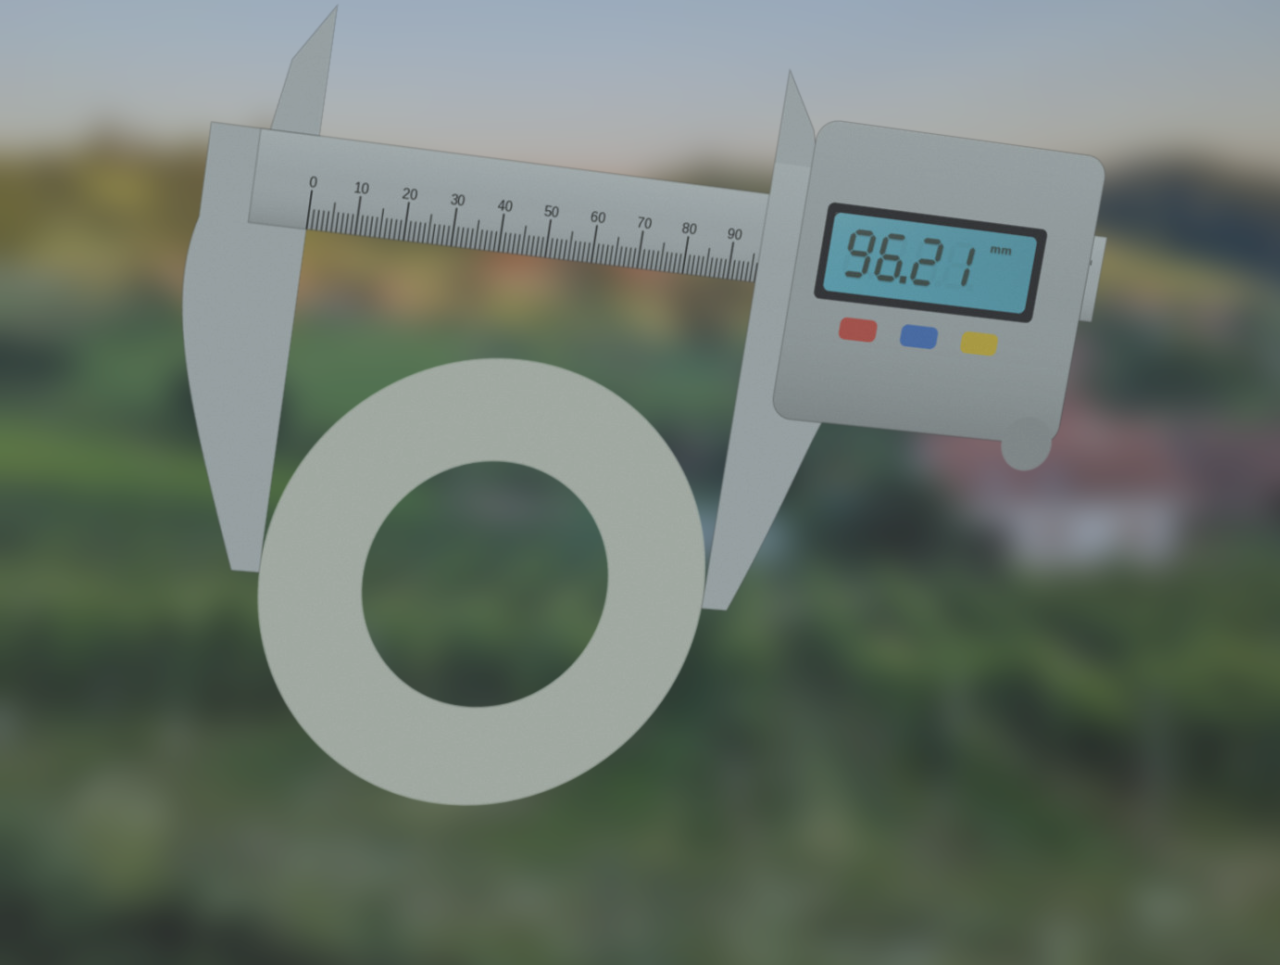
96.21 mm
